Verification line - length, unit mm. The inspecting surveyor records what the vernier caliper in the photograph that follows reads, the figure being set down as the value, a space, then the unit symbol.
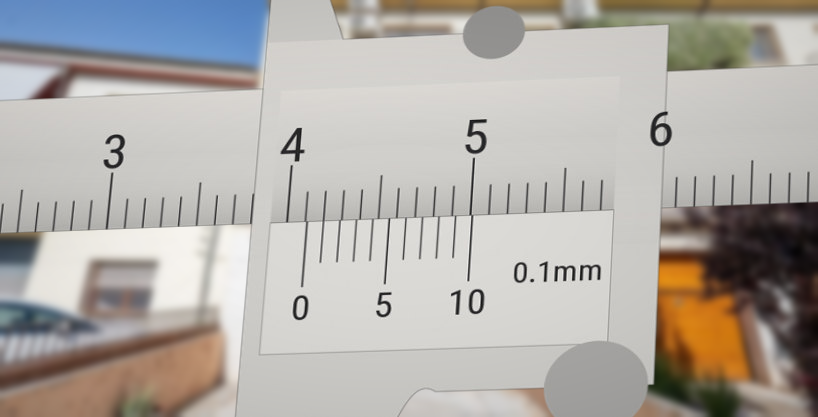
41.1 mm
